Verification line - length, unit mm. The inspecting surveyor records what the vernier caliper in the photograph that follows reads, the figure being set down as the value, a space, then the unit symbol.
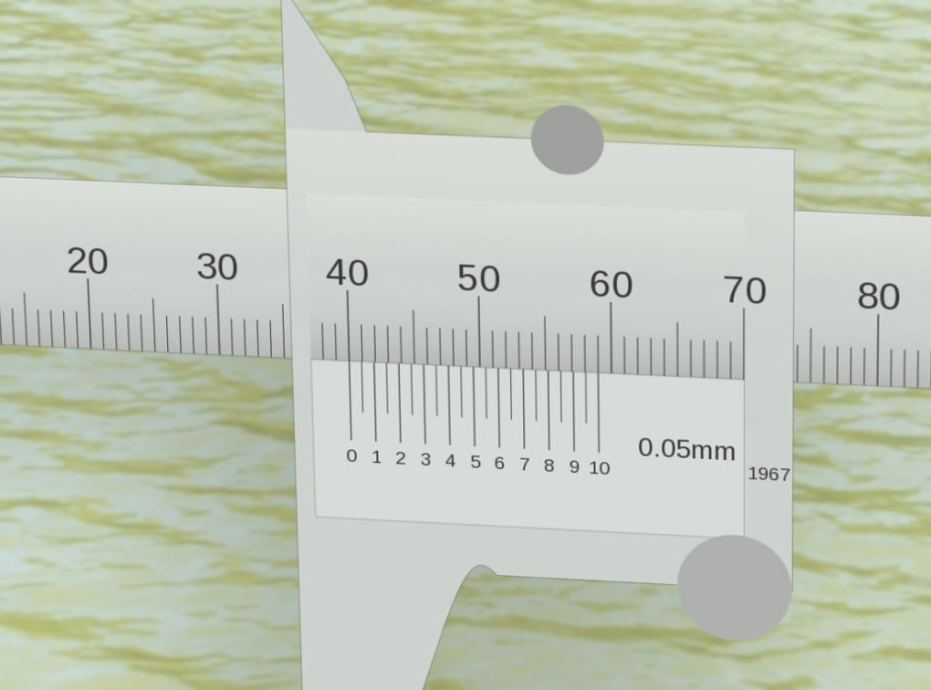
40.0 mm
